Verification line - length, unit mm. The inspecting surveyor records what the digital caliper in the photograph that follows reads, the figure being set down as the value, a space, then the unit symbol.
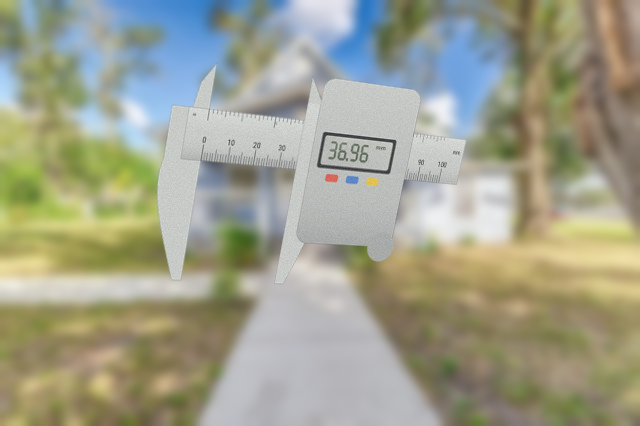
36.96 mm
